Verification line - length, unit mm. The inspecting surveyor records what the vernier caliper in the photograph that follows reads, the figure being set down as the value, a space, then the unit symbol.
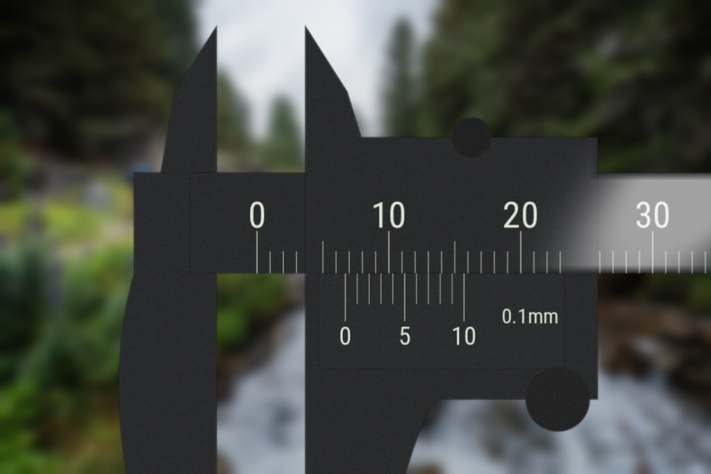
6.7 mm
